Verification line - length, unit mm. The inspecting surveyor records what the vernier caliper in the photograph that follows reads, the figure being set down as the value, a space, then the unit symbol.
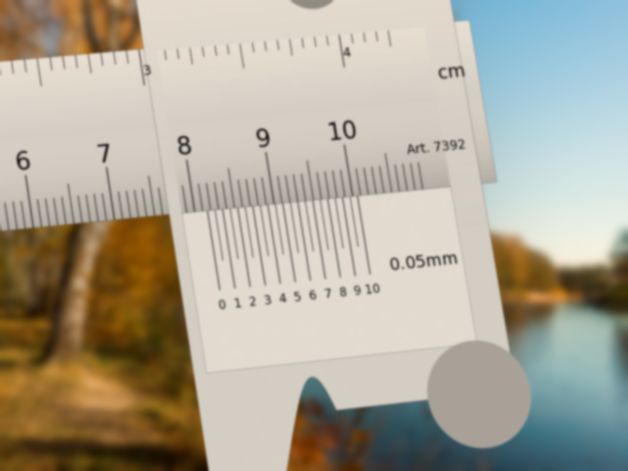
81.6 mm
